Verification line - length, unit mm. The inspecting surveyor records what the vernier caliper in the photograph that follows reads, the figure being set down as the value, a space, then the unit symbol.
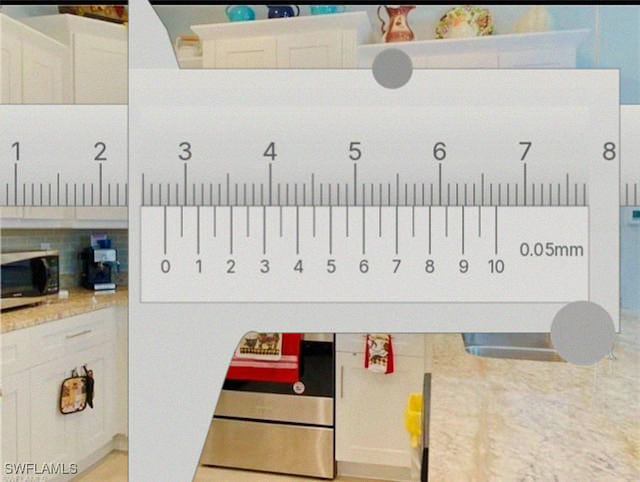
27.6 mm
